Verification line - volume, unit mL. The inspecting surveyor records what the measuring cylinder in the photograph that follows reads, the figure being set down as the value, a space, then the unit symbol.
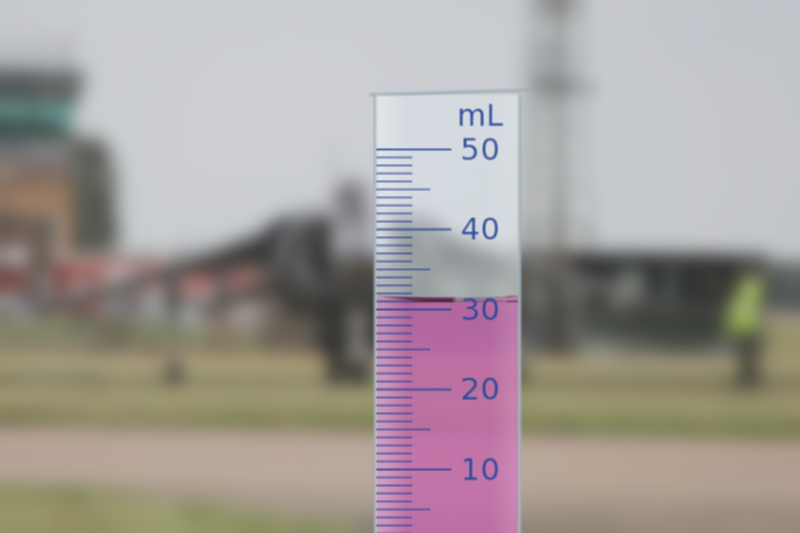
31 mL
